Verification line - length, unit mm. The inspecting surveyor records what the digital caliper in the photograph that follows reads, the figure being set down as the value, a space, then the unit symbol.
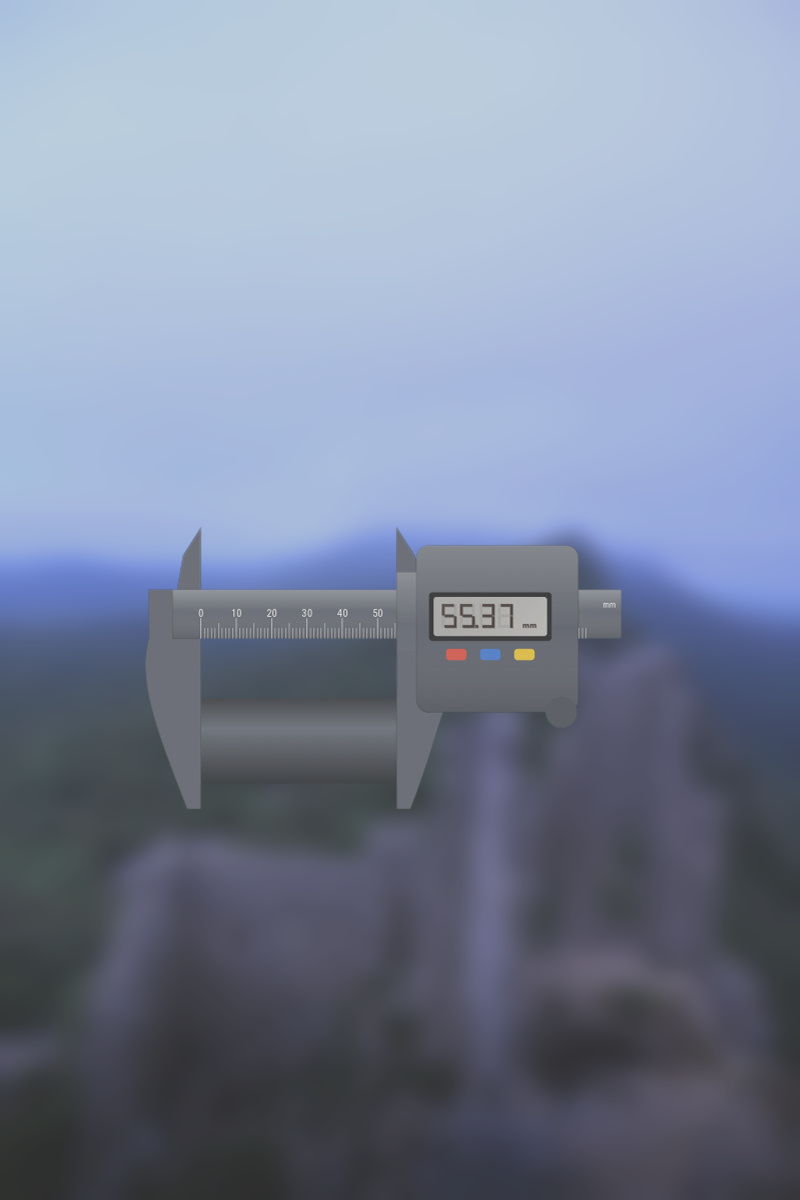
55.37 mm
